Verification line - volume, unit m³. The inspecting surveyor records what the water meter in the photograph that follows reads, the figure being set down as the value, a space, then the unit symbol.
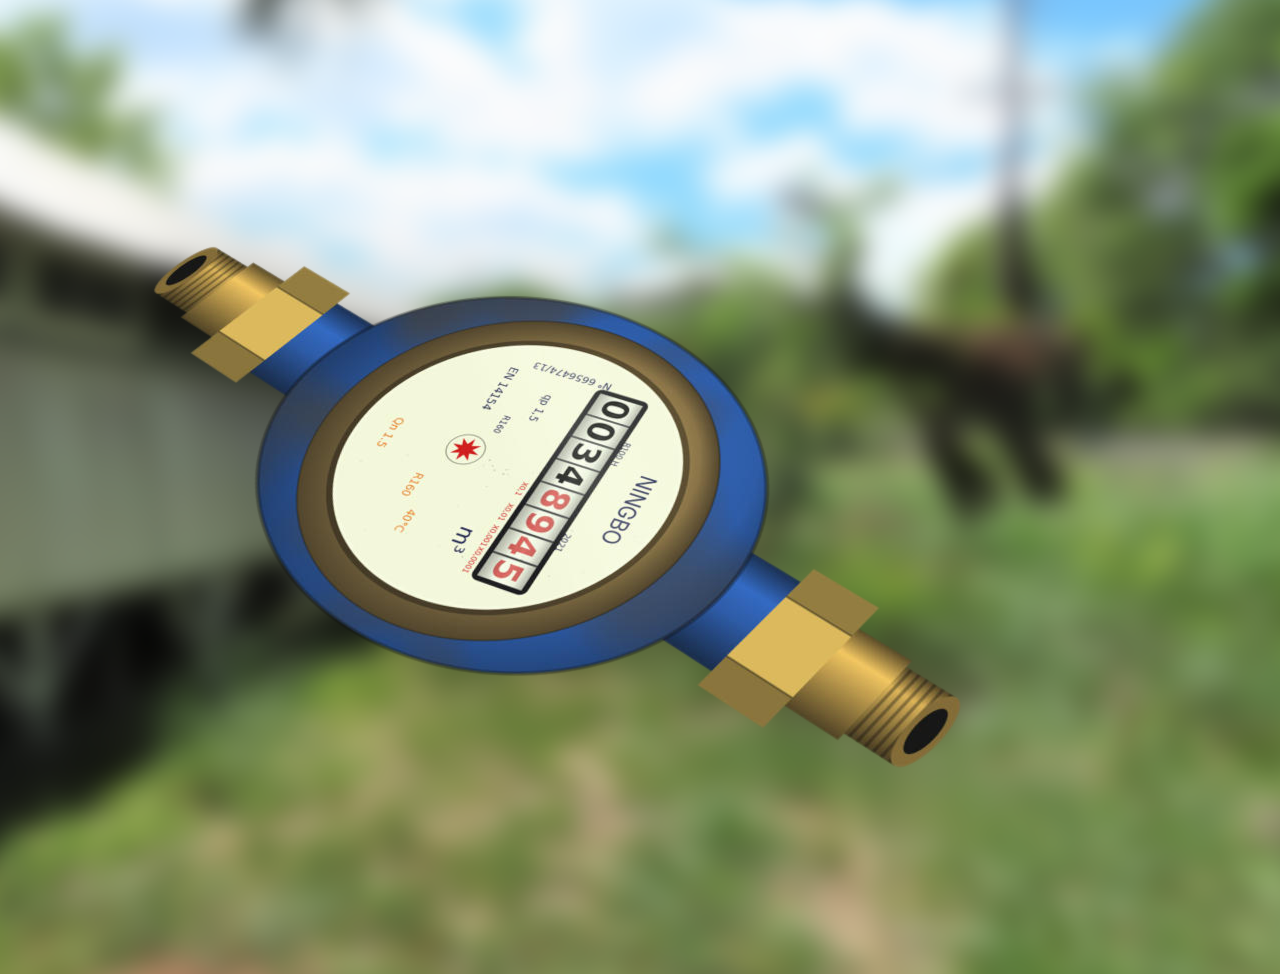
34.8945 m³
